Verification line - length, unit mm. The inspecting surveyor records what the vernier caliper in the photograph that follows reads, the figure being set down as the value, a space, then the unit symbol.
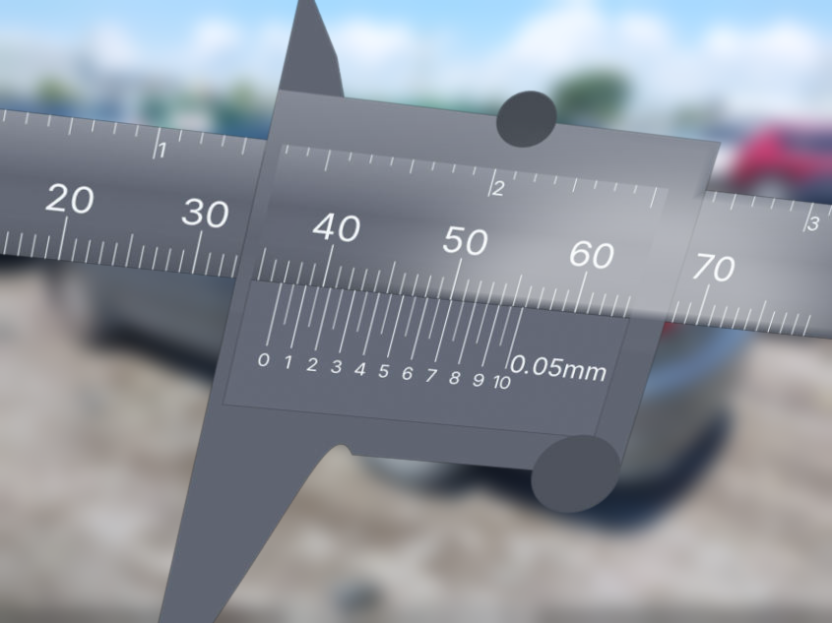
36.8 mm
